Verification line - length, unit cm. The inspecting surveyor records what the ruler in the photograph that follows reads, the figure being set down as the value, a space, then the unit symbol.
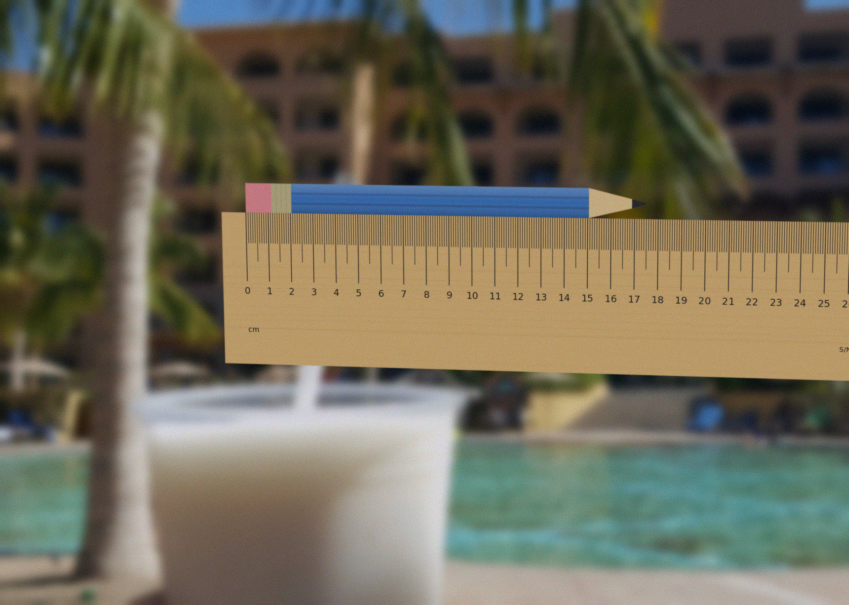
17.5 cm
